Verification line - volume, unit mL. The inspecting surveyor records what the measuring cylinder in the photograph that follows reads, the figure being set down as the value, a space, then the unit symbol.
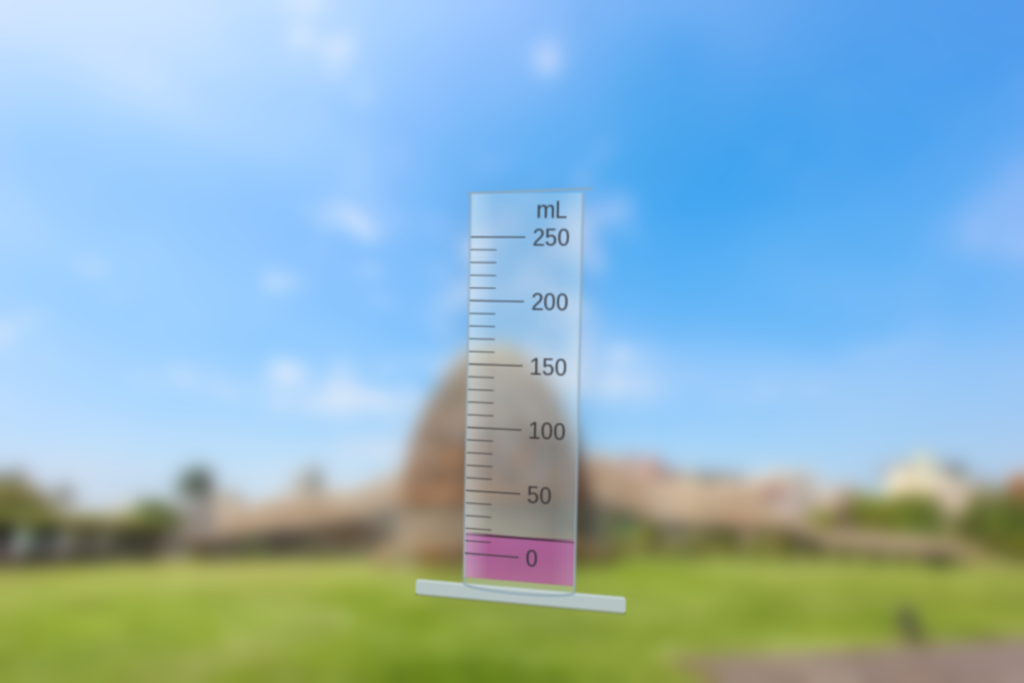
15 mL
